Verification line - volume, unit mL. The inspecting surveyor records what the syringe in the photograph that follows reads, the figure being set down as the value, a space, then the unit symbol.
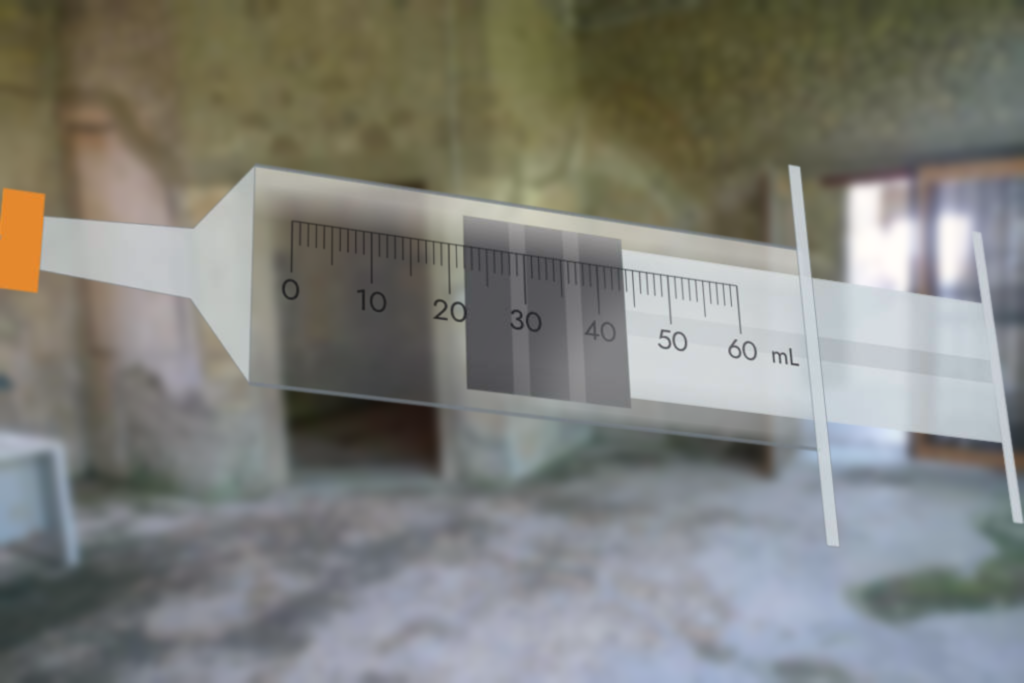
22 mL
